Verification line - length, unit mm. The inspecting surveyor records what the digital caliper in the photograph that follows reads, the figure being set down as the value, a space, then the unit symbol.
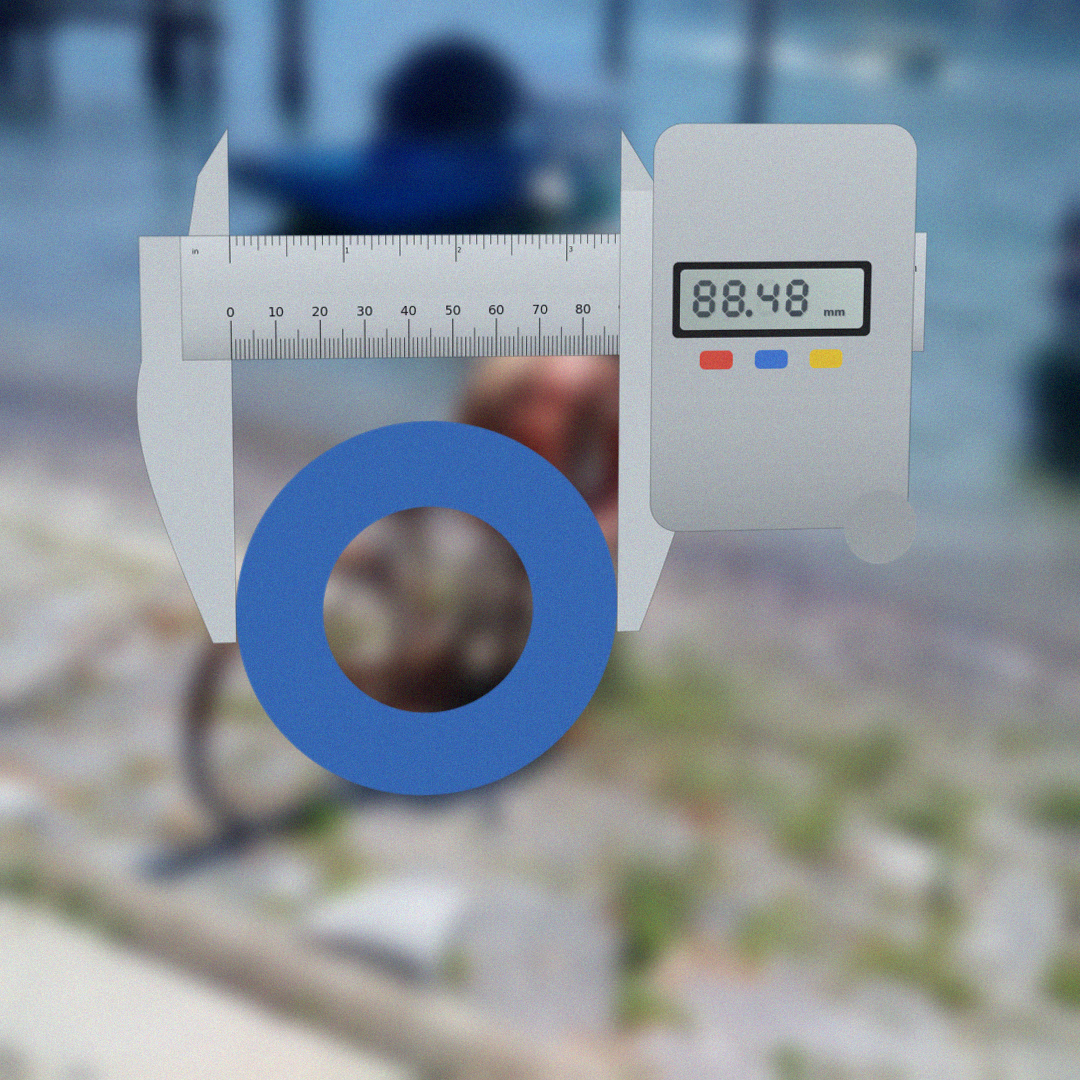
88.48 mm
